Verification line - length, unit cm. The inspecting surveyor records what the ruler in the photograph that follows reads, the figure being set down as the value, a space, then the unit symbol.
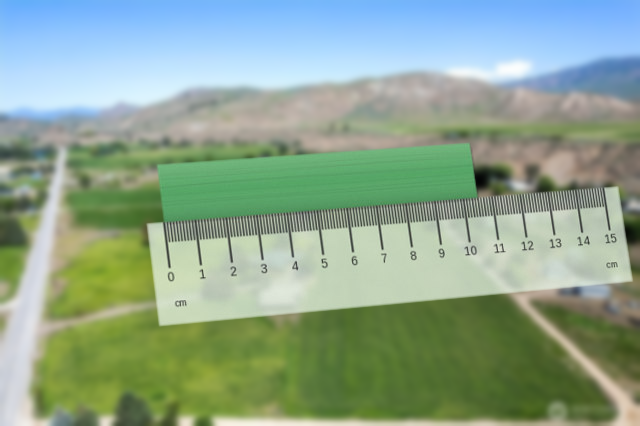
10.5 cm
